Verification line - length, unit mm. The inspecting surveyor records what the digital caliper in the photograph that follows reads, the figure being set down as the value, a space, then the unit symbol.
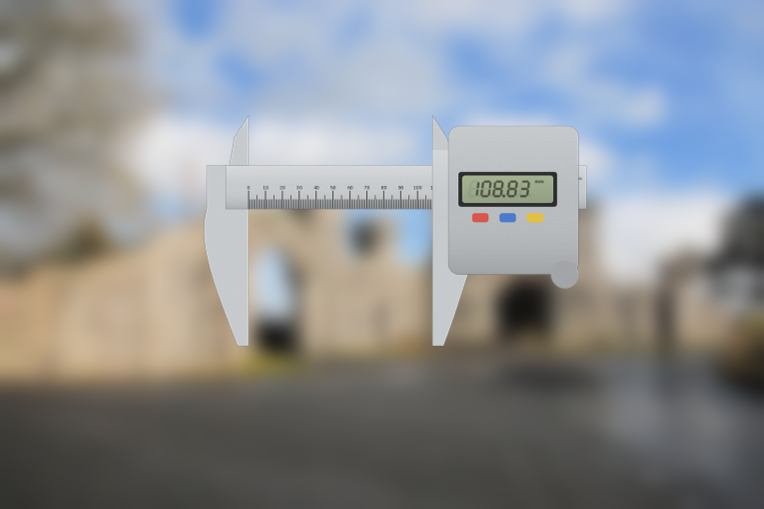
108.83 mm
